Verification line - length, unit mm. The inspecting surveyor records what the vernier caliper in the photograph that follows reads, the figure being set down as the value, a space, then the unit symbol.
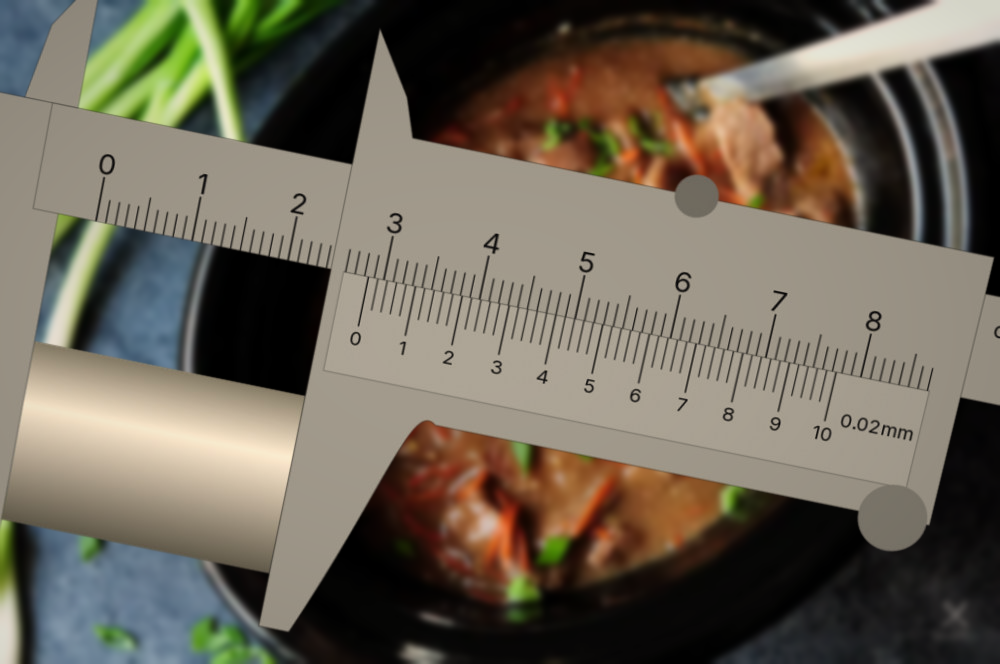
28.4 mm
